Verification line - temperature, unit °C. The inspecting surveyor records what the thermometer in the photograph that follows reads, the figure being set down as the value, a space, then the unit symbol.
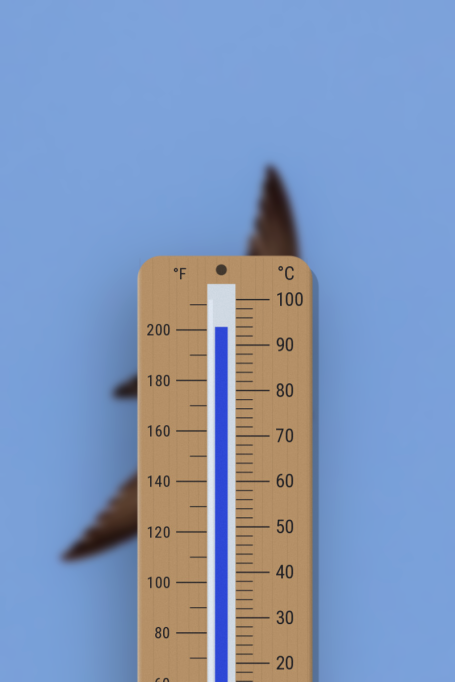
94 °C
